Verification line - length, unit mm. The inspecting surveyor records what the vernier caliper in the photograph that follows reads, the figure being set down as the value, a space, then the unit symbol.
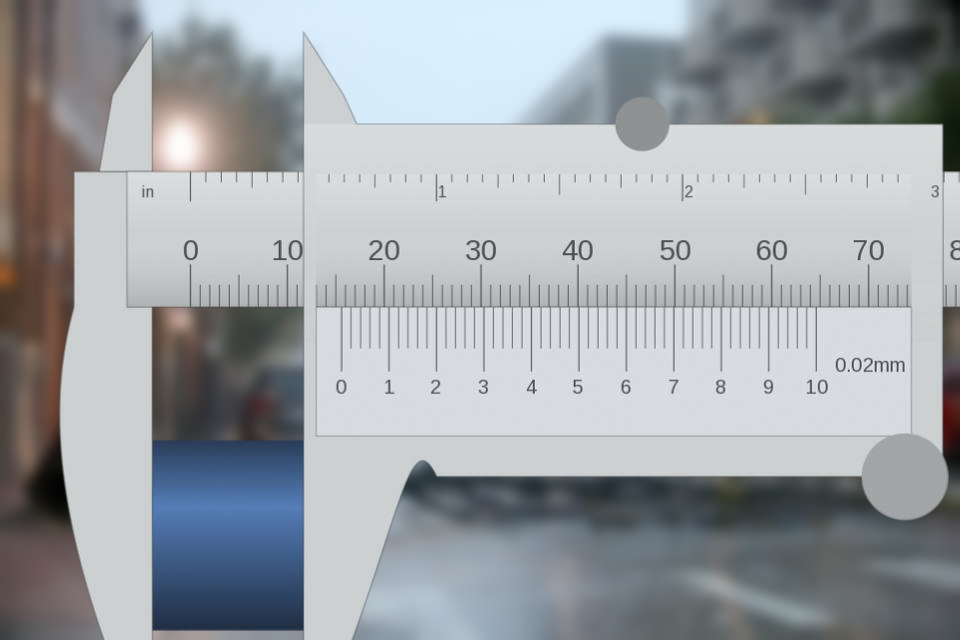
15.6 mm
